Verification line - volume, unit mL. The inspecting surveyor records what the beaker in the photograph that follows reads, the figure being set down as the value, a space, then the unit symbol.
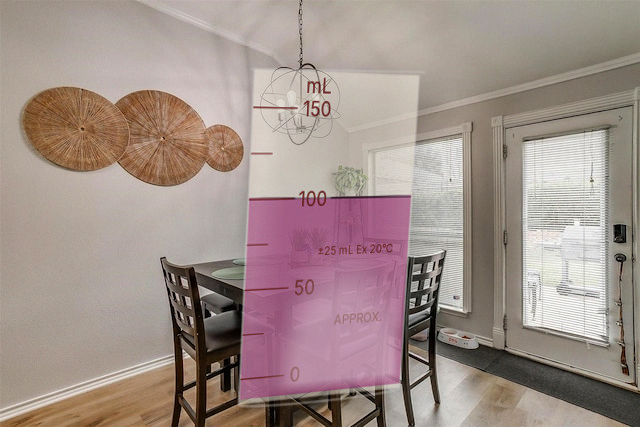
100 mL
